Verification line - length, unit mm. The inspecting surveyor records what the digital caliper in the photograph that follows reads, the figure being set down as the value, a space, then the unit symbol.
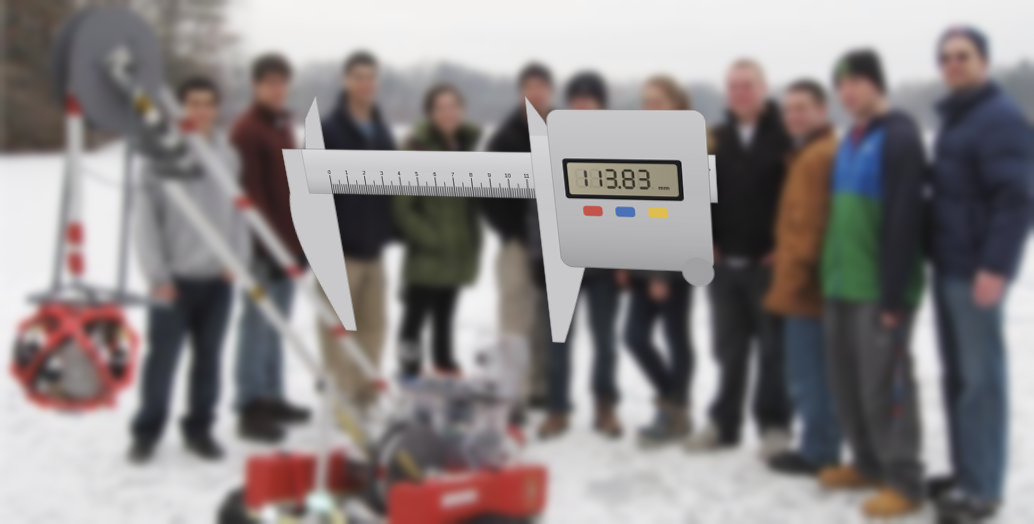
113.83 mm
